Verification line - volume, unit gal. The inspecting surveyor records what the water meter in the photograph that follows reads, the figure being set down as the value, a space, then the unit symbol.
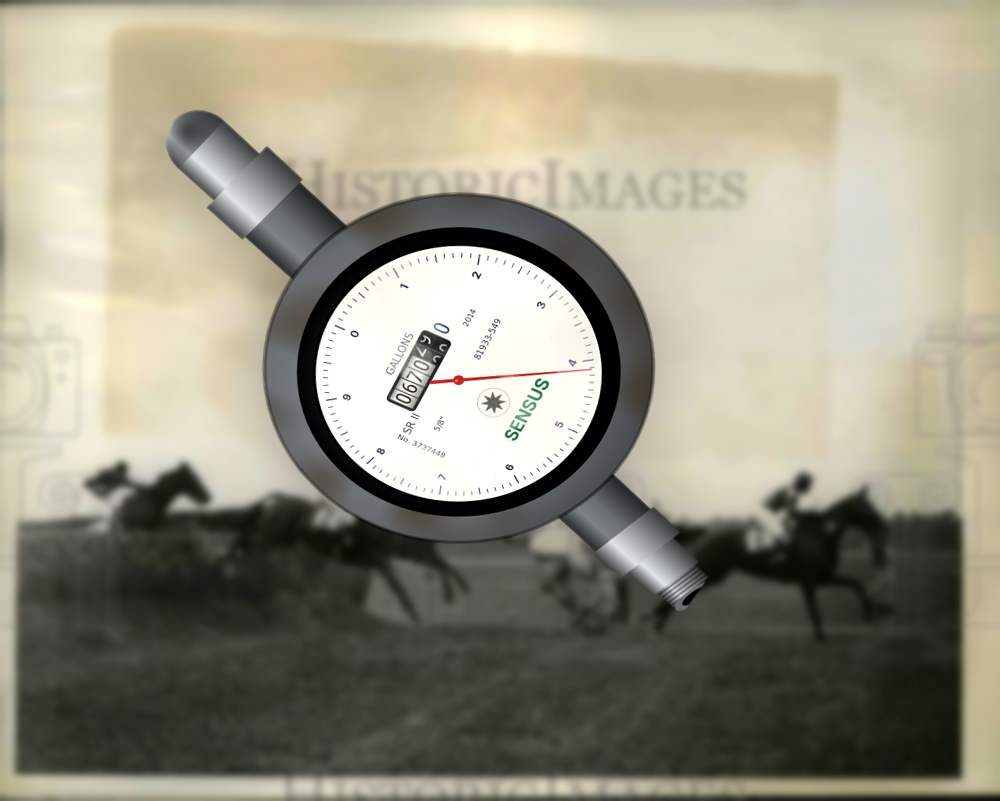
670294.1 gal
